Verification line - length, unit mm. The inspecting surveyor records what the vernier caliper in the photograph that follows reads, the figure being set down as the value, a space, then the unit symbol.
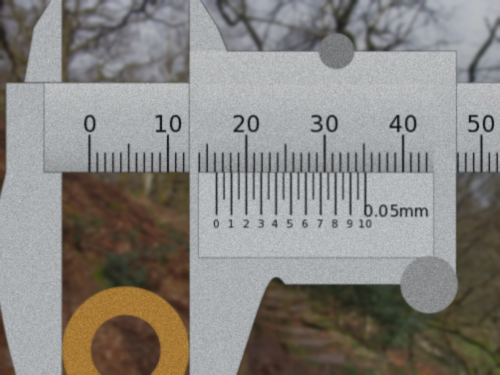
16.2 mm
